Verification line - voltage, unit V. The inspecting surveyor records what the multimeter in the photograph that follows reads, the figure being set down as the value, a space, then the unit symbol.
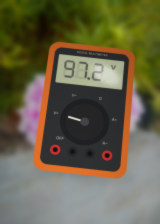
97.2 V
